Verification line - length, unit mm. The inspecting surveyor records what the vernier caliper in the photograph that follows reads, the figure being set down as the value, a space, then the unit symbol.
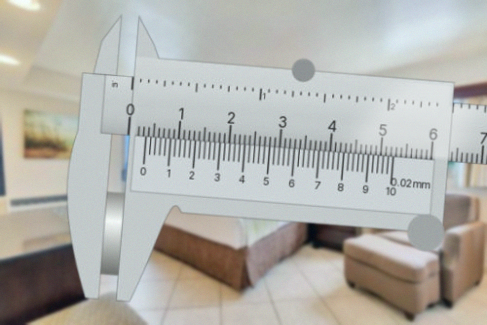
3.5 mm
